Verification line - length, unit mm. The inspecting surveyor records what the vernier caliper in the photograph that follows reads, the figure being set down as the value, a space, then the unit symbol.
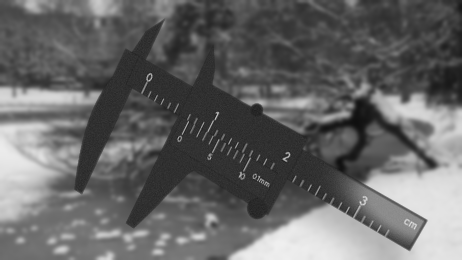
7.2 mm
